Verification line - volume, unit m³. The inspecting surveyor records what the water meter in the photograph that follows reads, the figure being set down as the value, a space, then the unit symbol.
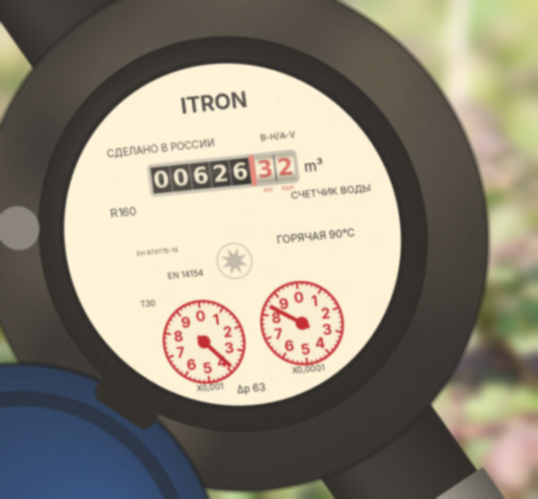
626.3238 m³
